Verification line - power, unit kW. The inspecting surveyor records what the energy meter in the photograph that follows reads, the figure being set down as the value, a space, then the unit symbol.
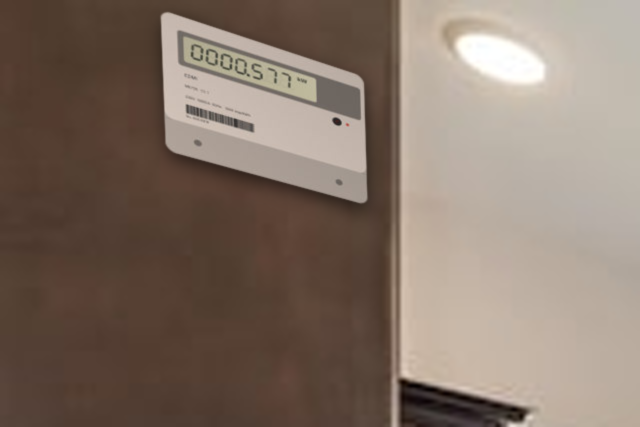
0.577 kW
